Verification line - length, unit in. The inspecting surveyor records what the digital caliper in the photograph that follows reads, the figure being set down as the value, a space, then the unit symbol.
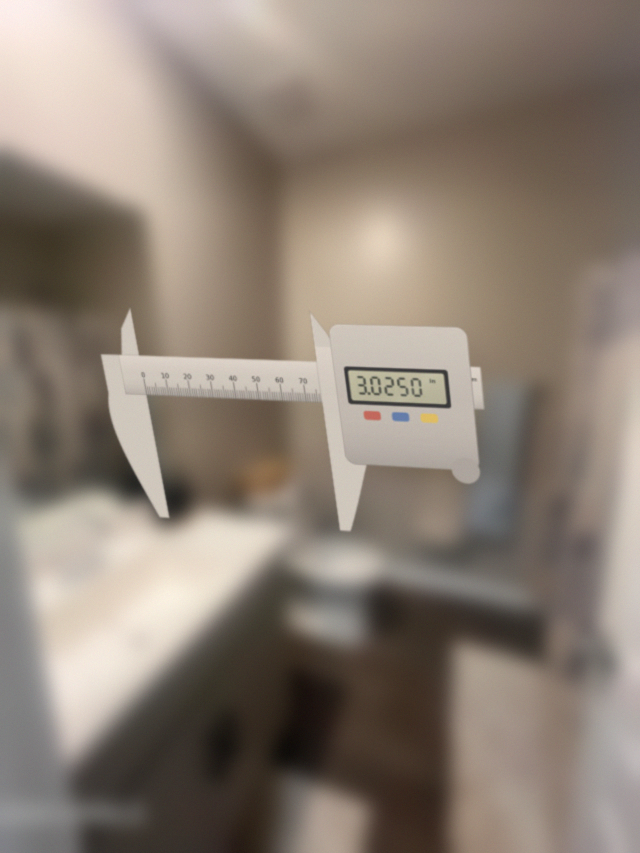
3.0250 in
